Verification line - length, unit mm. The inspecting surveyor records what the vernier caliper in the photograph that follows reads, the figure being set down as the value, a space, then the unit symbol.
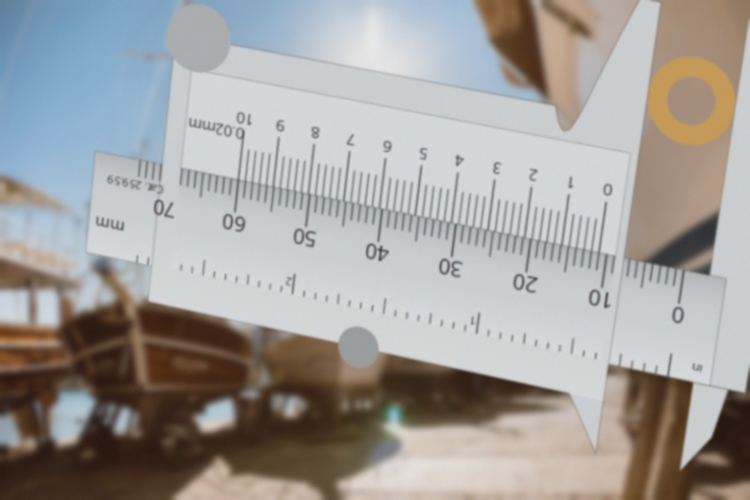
11.0 mm
